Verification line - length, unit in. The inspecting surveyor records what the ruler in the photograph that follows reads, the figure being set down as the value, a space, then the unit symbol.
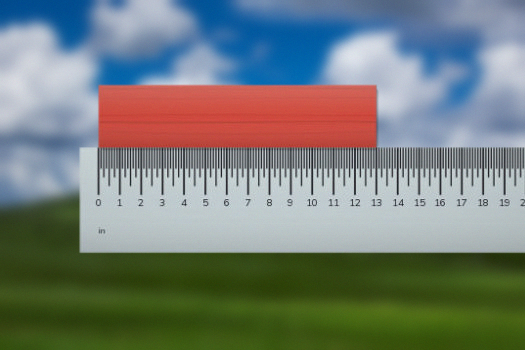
13 in
